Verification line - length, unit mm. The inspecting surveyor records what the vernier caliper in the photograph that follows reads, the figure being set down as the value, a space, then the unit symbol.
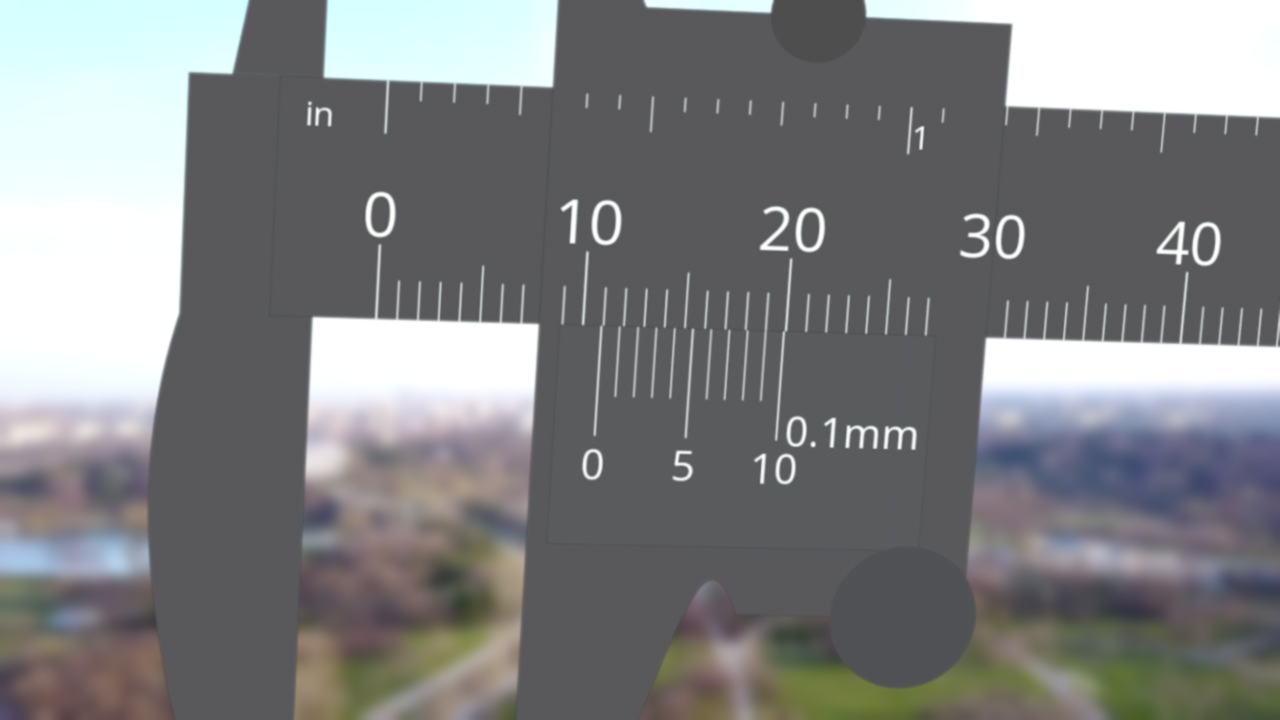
10.9 mm
